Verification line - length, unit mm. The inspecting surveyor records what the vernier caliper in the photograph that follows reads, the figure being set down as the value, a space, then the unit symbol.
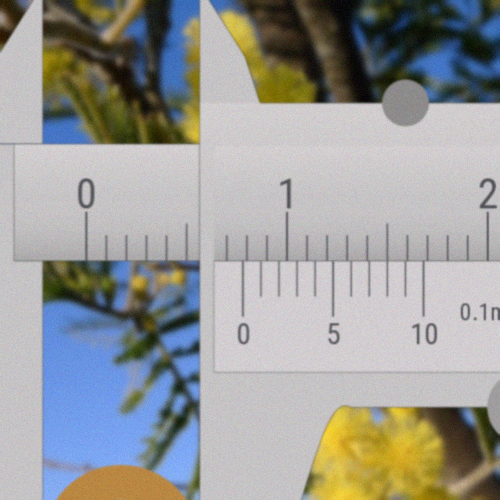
7.8 mm
